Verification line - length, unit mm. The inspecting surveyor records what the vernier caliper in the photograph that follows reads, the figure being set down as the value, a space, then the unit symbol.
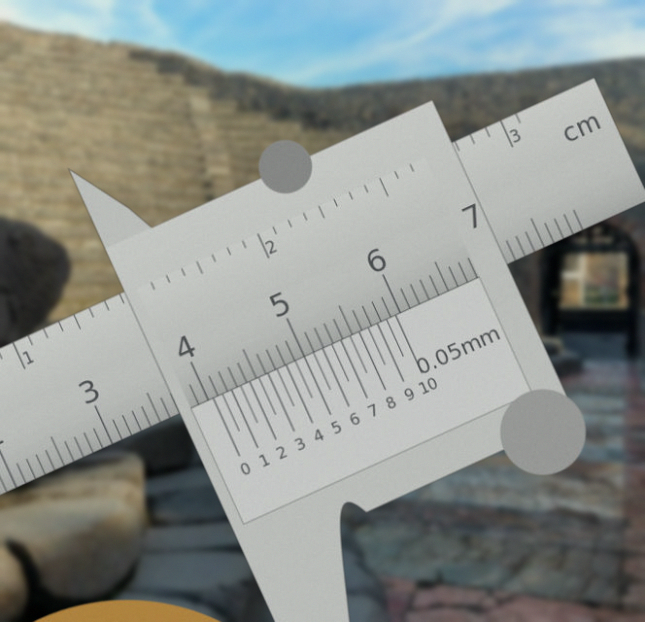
40.5 mm
